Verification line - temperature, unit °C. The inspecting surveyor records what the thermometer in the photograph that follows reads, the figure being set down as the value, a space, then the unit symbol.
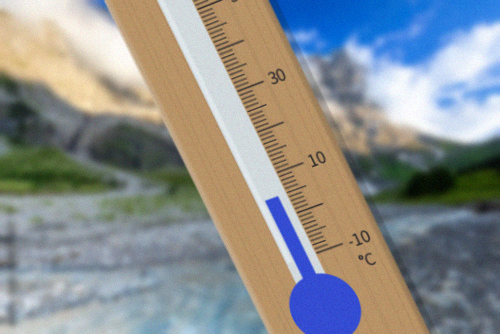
5 °C
